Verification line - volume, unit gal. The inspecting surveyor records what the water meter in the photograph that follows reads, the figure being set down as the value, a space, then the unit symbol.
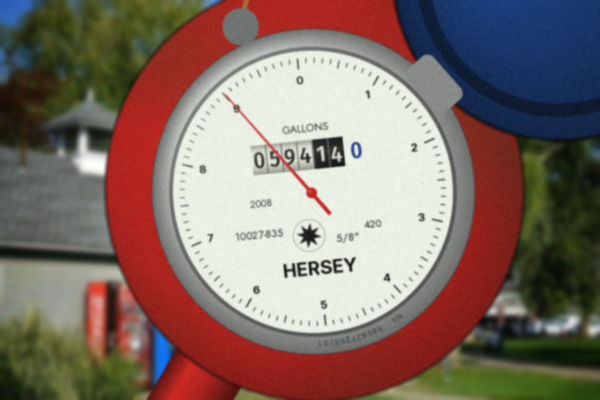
594139.0 gal
